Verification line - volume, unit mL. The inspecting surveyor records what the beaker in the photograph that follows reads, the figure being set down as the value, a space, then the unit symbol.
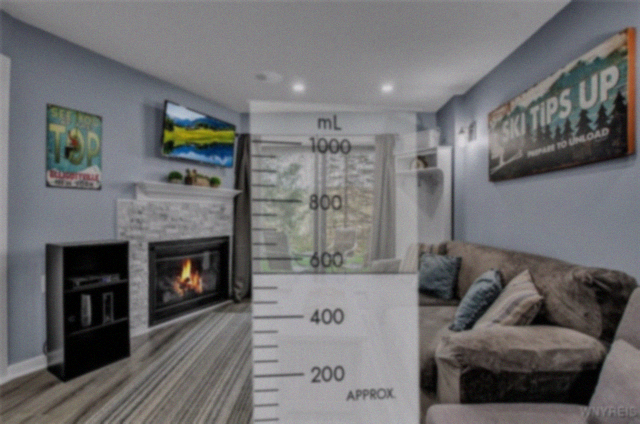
550 mL
